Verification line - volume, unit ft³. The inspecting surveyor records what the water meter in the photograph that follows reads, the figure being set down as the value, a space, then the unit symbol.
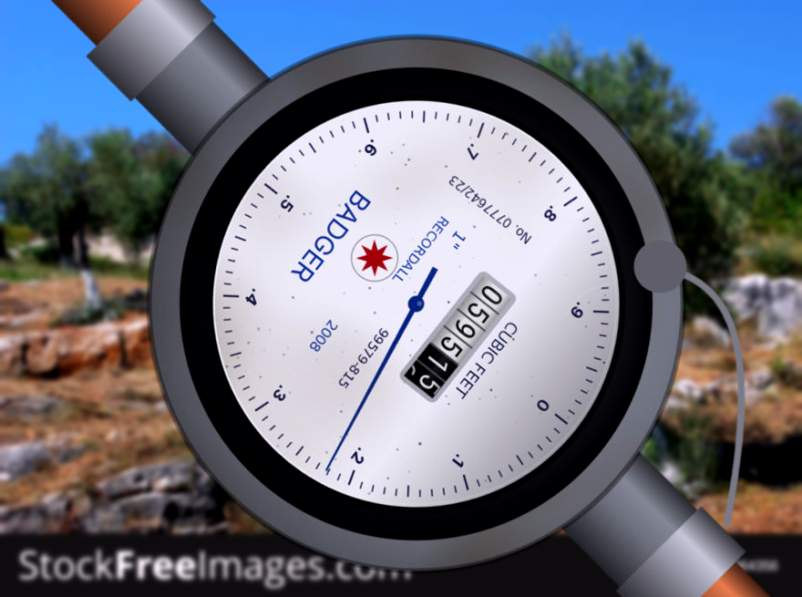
59515.22 ft³
